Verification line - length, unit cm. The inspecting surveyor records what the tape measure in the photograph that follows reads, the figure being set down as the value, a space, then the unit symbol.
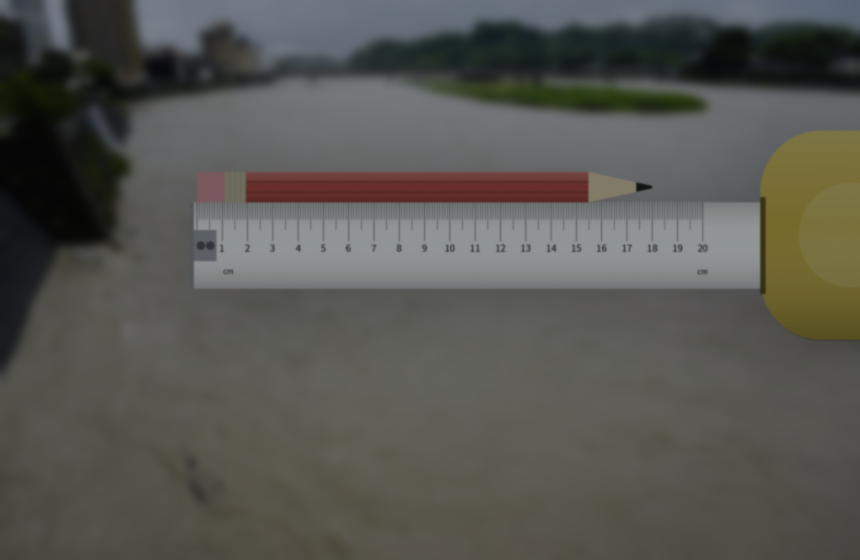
18 cm
